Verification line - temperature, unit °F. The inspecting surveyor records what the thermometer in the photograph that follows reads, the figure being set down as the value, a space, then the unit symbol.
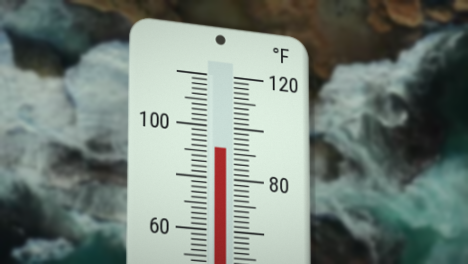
92 °F
